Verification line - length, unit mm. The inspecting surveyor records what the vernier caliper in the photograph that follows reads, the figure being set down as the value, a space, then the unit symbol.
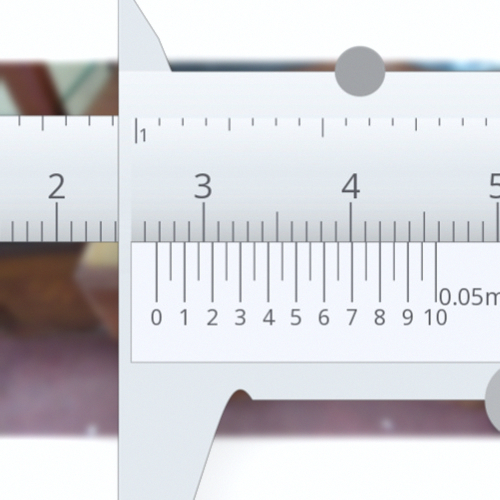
26.8 mm
